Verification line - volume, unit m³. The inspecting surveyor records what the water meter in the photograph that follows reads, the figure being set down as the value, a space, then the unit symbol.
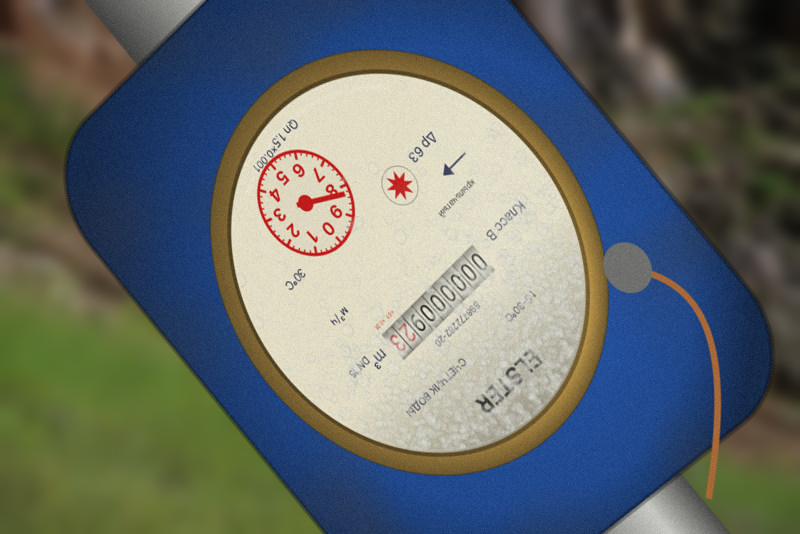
9.238 m³
